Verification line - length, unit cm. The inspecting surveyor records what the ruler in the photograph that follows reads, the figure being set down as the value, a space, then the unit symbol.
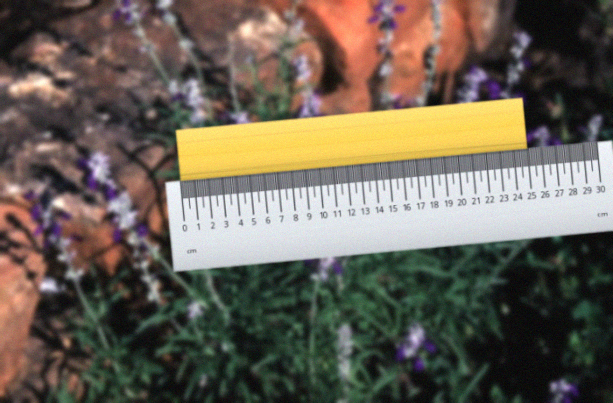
25 cm
